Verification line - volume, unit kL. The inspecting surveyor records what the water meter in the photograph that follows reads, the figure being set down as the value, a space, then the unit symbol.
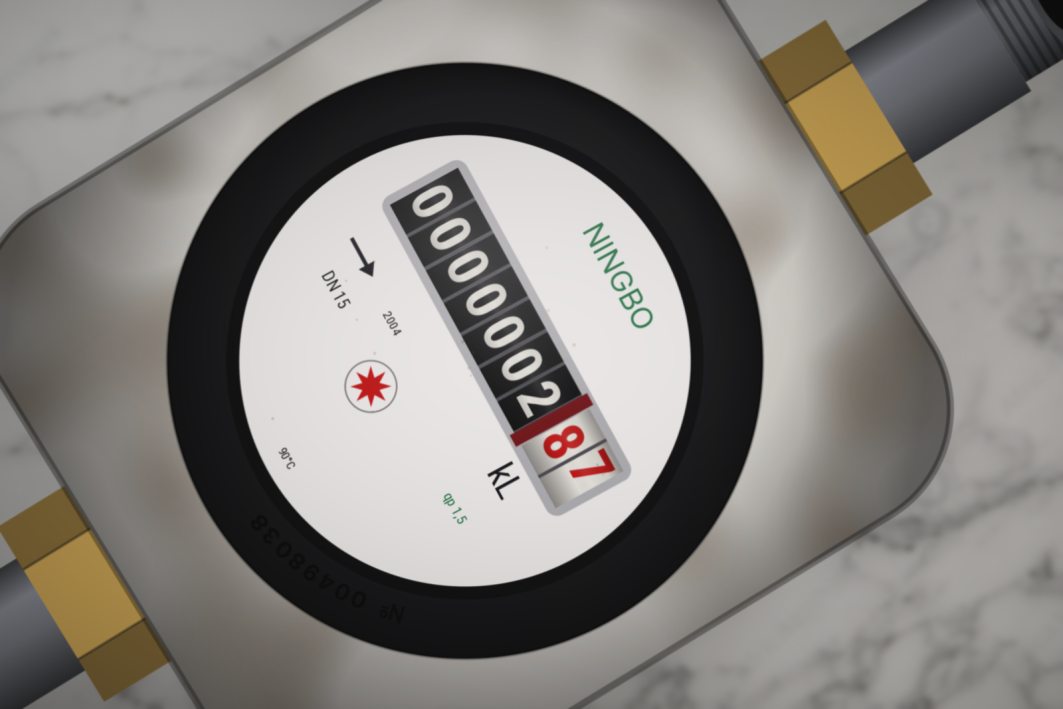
2.87 kL
